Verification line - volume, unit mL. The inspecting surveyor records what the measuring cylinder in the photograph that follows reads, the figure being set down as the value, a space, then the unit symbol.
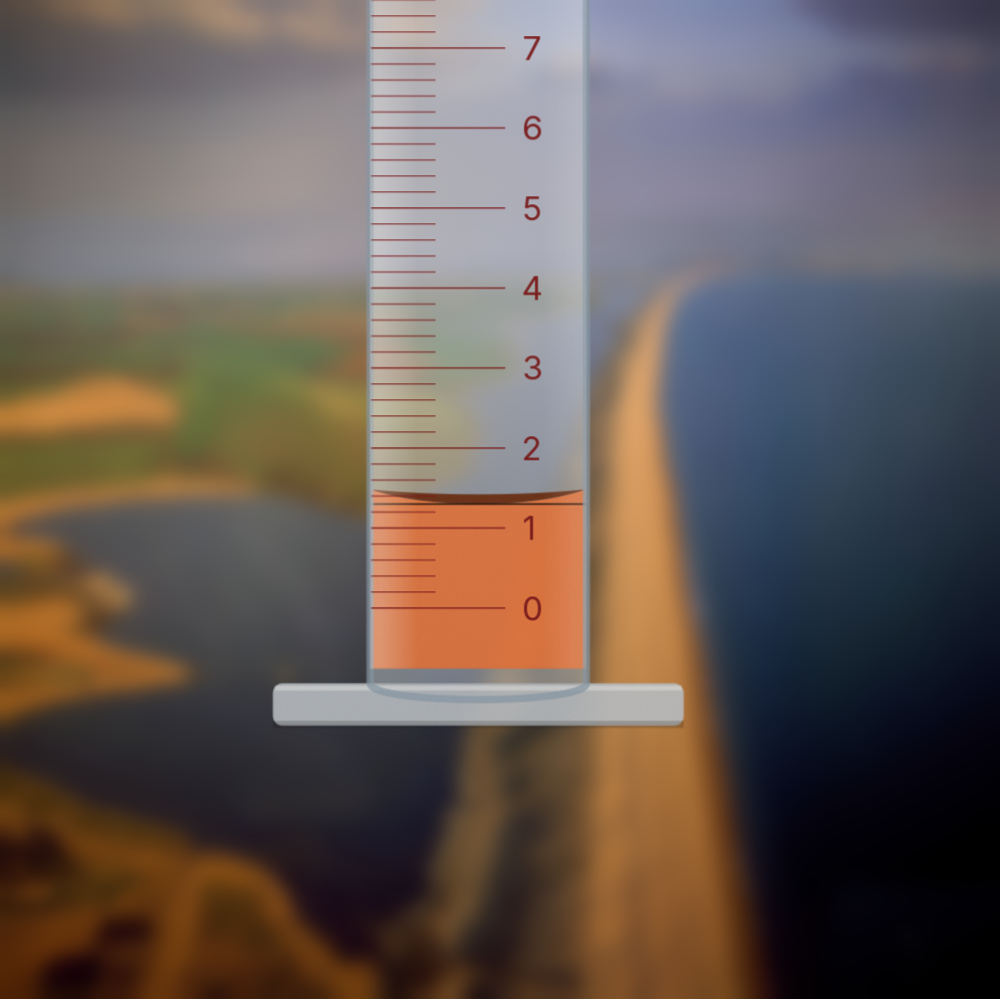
1.3 mL
